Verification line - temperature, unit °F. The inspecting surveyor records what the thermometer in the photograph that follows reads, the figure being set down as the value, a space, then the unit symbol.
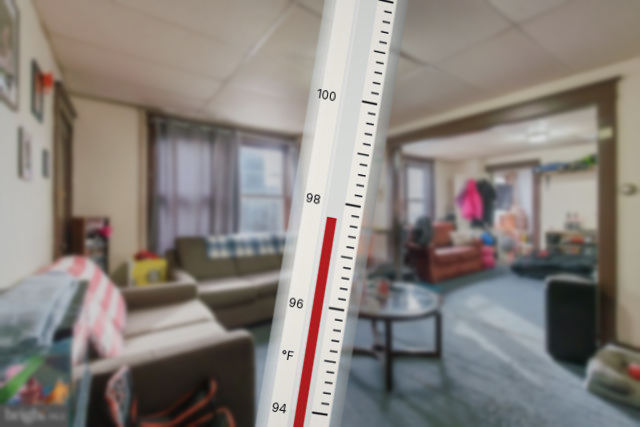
97.7 °F
